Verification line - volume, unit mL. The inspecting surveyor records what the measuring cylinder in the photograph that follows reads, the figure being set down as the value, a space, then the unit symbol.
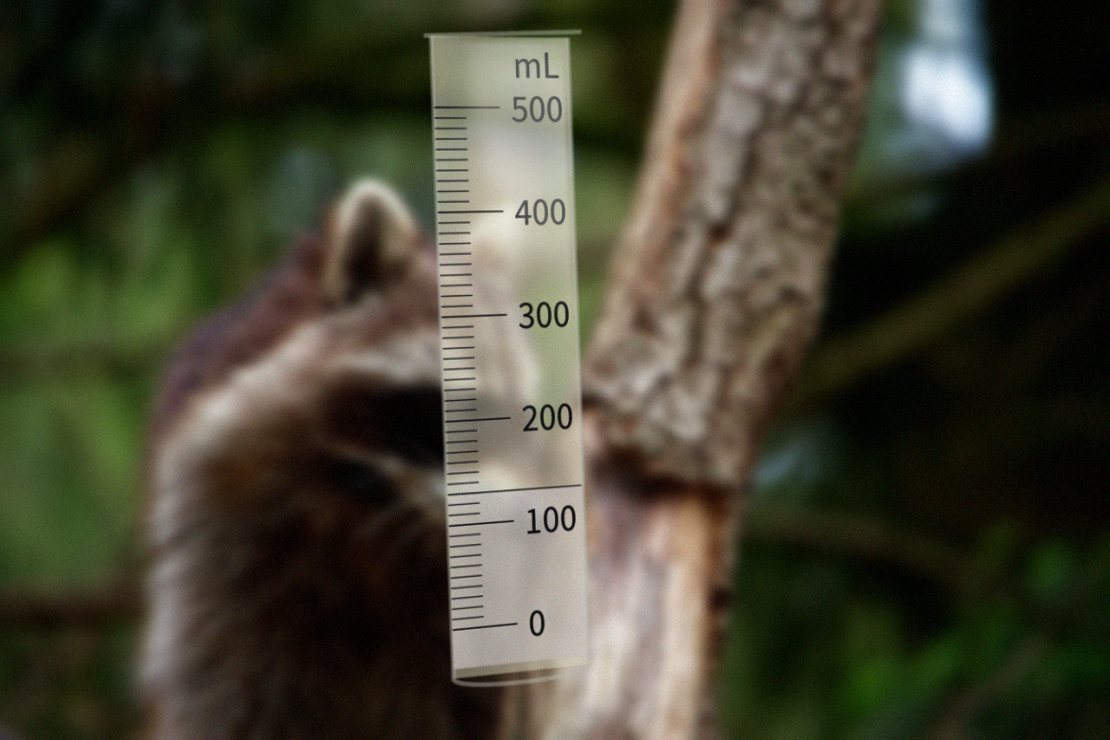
130 mL
